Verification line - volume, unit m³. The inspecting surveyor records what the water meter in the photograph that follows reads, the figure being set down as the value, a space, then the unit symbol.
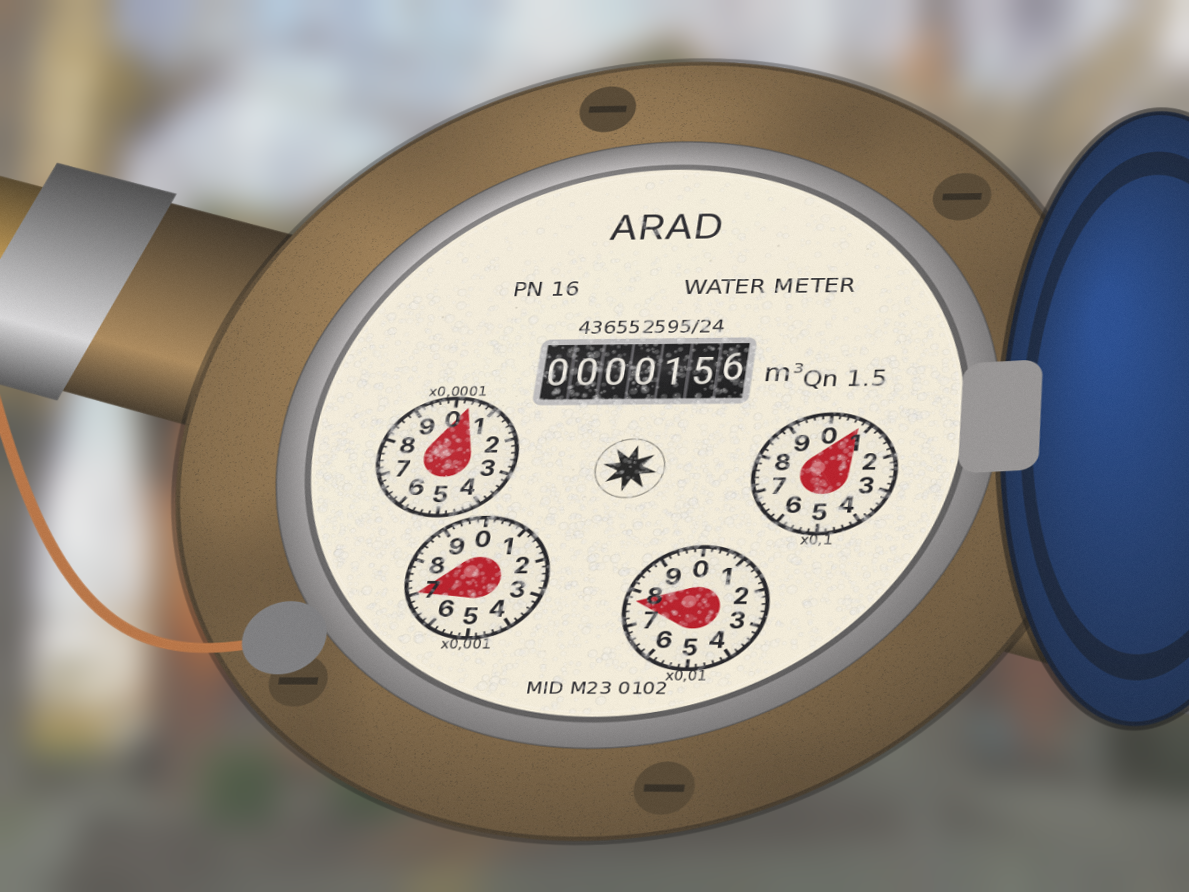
156.0770 m³
